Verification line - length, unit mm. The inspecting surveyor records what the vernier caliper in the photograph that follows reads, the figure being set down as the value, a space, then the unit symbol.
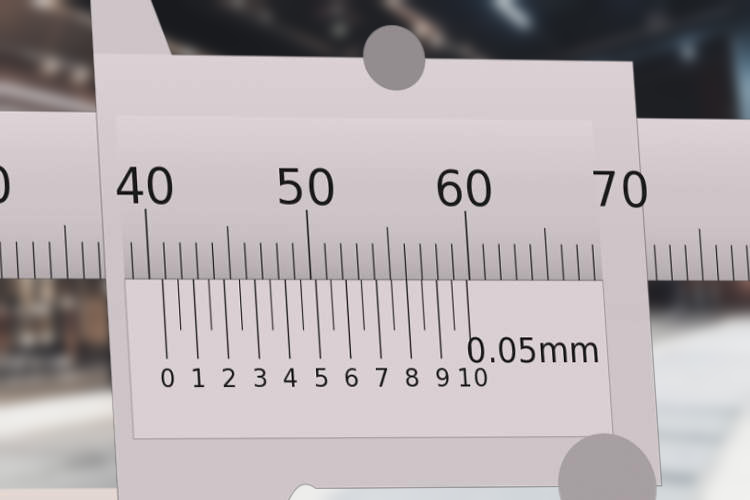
40.8 mm
